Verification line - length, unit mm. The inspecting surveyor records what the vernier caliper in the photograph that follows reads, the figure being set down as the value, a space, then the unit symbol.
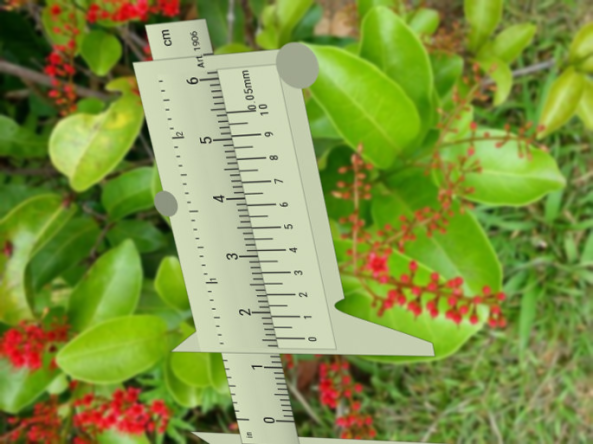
15.4 mm
